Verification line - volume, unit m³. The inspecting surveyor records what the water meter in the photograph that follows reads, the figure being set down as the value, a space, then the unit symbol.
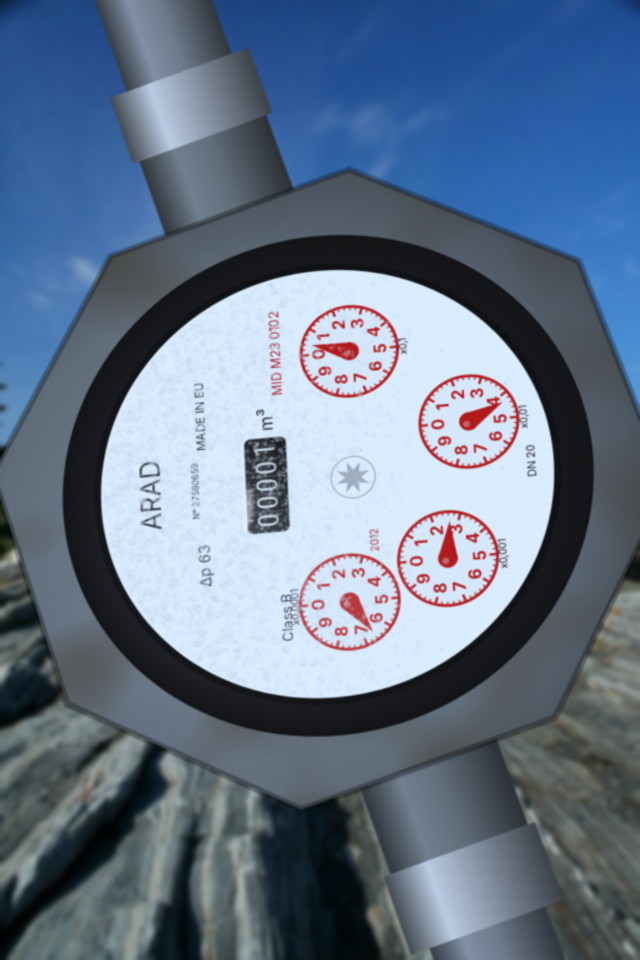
1.0426 m³
